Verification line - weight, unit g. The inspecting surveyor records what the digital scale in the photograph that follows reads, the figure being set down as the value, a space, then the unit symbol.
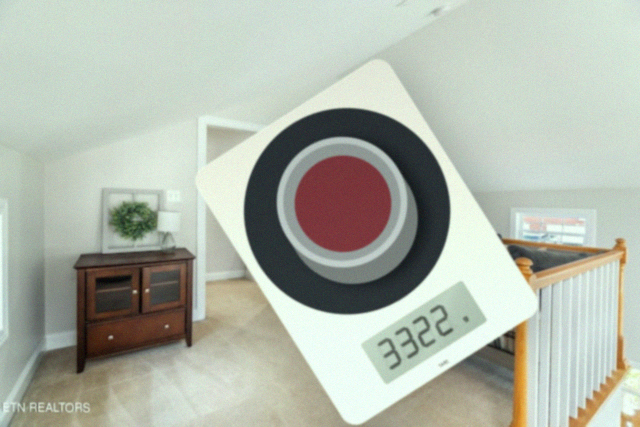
3322 g
